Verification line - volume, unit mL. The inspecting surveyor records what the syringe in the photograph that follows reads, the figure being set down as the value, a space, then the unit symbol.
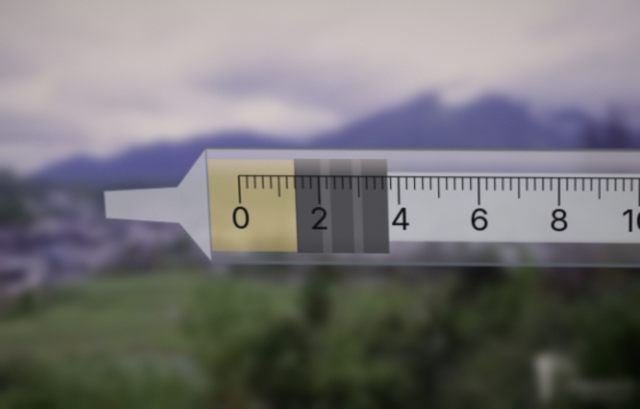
1.4 mL
